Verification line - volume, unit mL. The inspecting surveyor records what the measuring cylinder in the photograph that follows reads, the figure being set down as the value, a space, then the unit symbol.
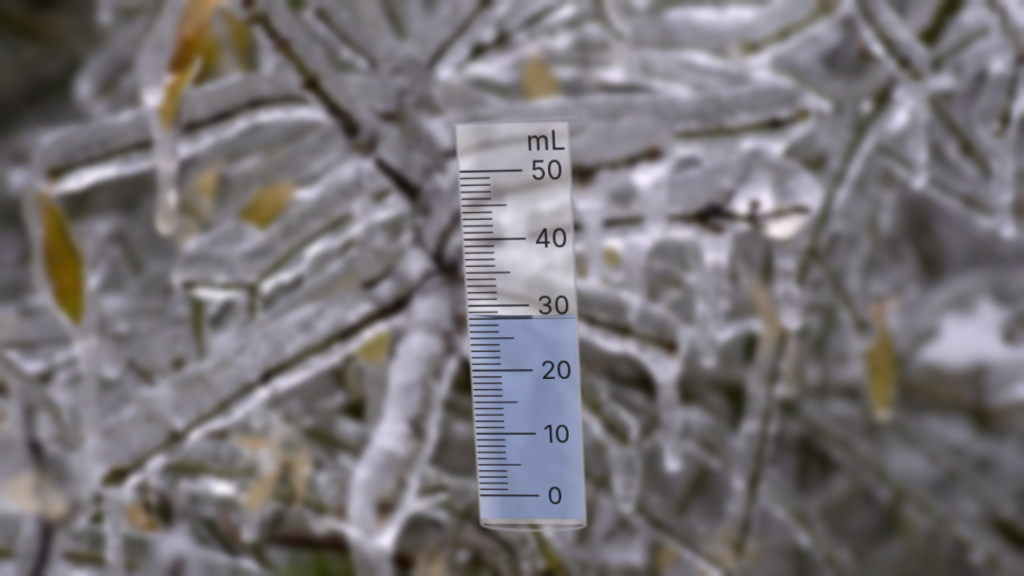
28 mL
